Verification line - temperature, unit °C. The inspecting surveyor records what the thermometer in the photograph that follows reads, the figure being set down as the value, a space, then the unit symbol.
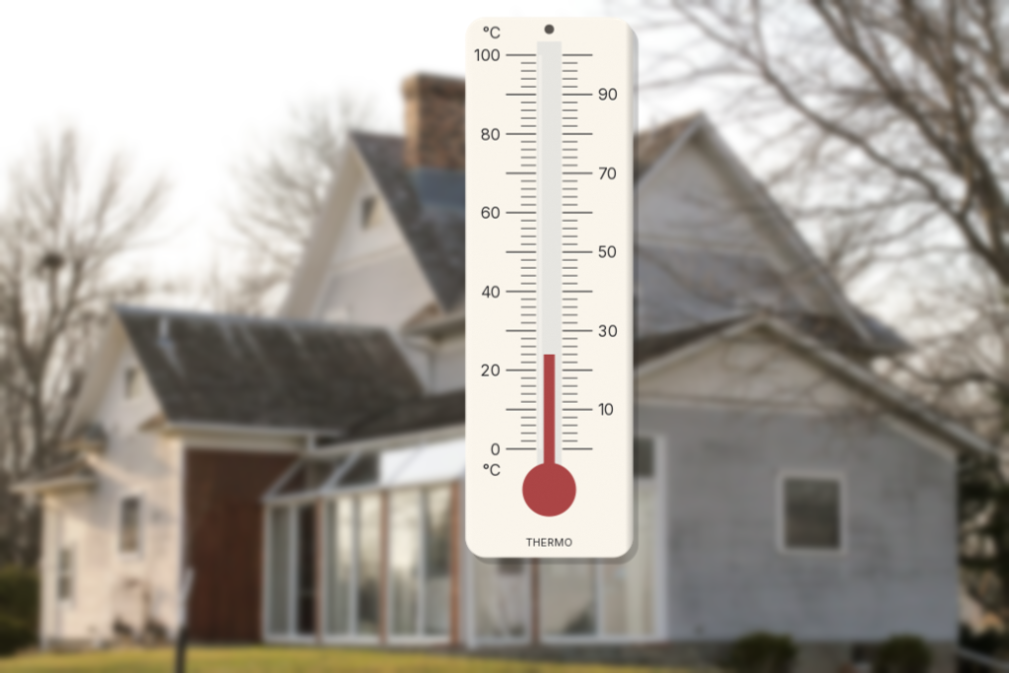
24 °C
